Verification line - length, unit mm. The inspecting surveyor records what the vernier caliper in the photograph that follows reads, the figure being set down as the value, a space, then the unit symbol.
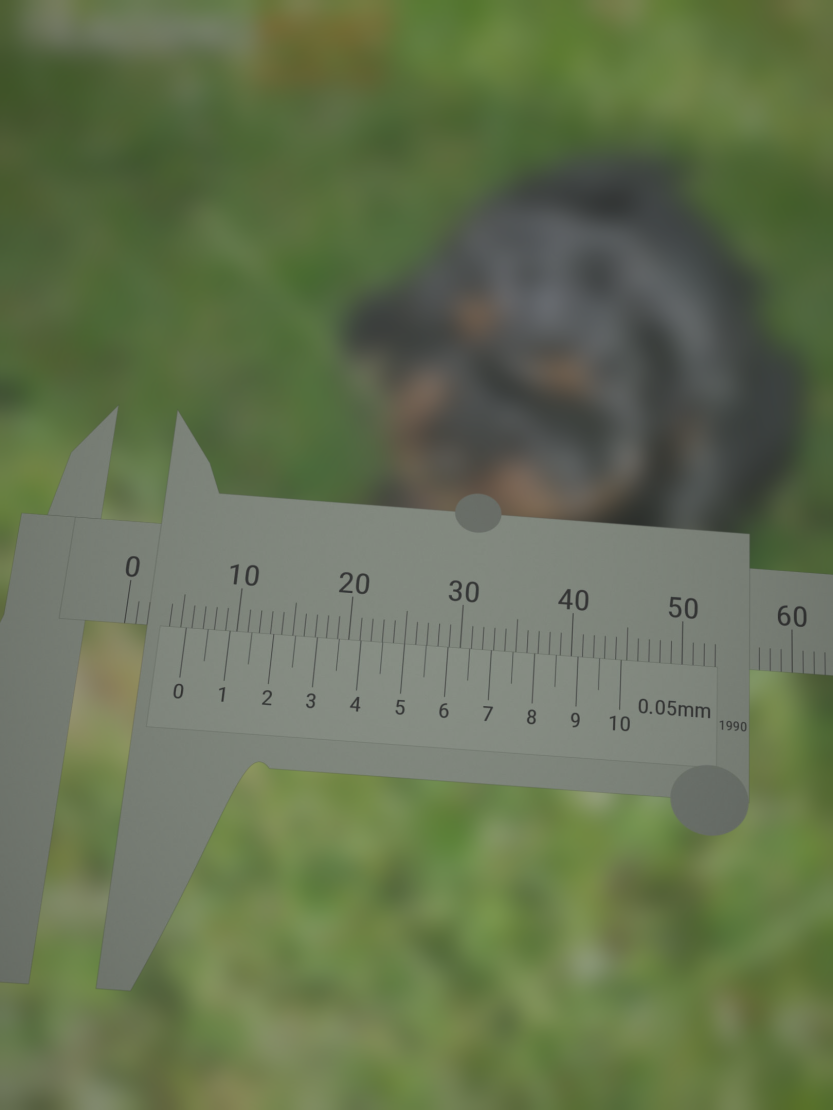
5.5 mm
